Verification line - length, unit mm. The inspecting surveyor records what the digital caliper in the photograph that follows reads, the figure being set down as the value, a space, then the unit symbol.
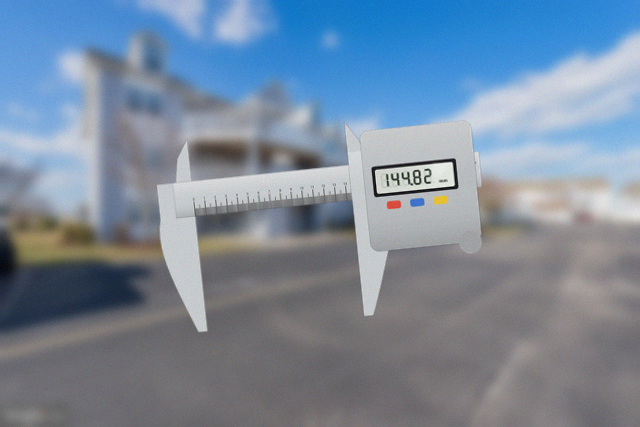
144.82 mm
